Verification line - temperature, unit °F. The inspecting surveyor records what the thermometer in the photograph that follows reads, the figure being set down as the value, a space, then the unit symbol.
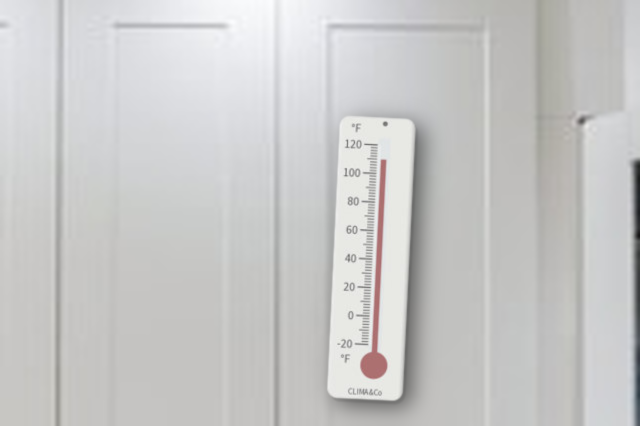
110 °F
